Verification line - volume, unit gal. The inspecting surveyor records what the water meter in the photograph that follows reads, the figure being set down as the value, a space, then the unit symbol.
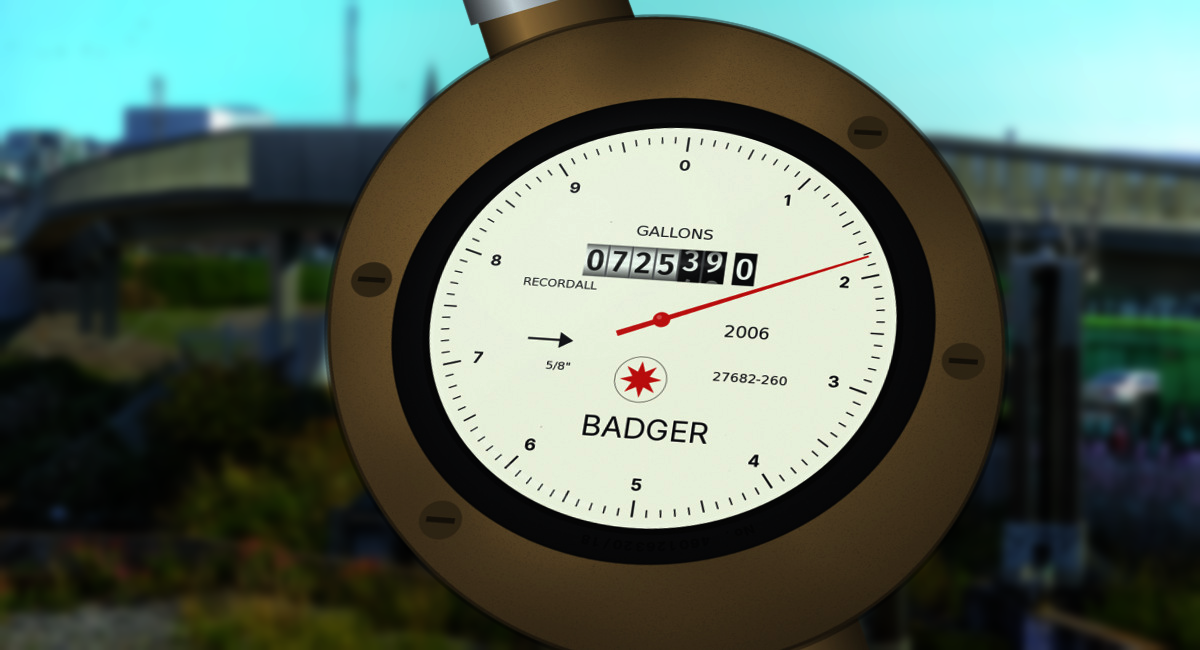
725391.8 gal
